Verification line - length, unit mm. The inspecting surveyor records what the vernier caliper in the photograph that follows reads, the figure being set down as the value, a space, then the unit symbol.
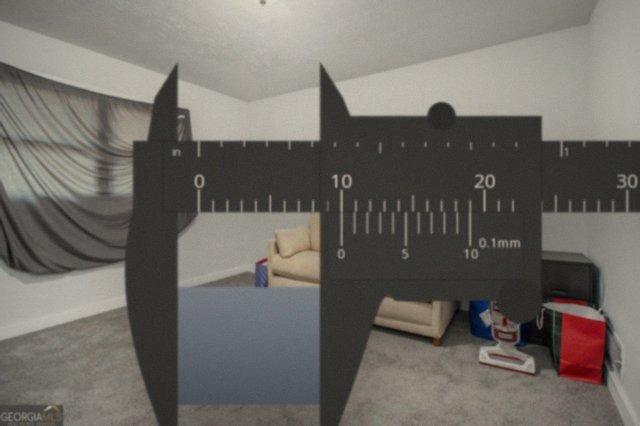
10.0 mm
